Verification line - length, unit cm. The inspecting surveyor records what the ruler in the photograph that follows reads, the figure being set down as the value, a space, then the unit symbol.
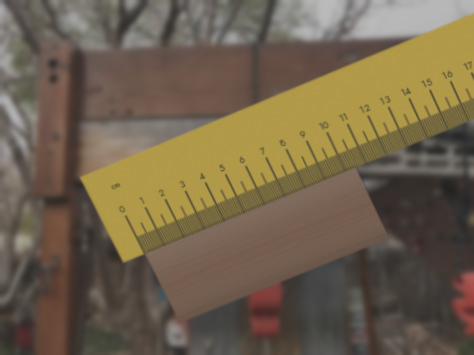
10.5 cm
